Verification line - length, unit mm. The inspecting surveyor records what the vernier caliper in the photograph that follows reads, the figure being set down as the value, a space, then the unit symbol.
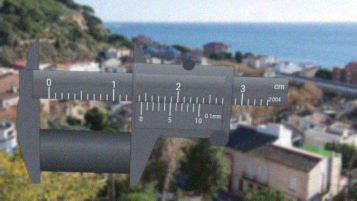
14.4 mm
